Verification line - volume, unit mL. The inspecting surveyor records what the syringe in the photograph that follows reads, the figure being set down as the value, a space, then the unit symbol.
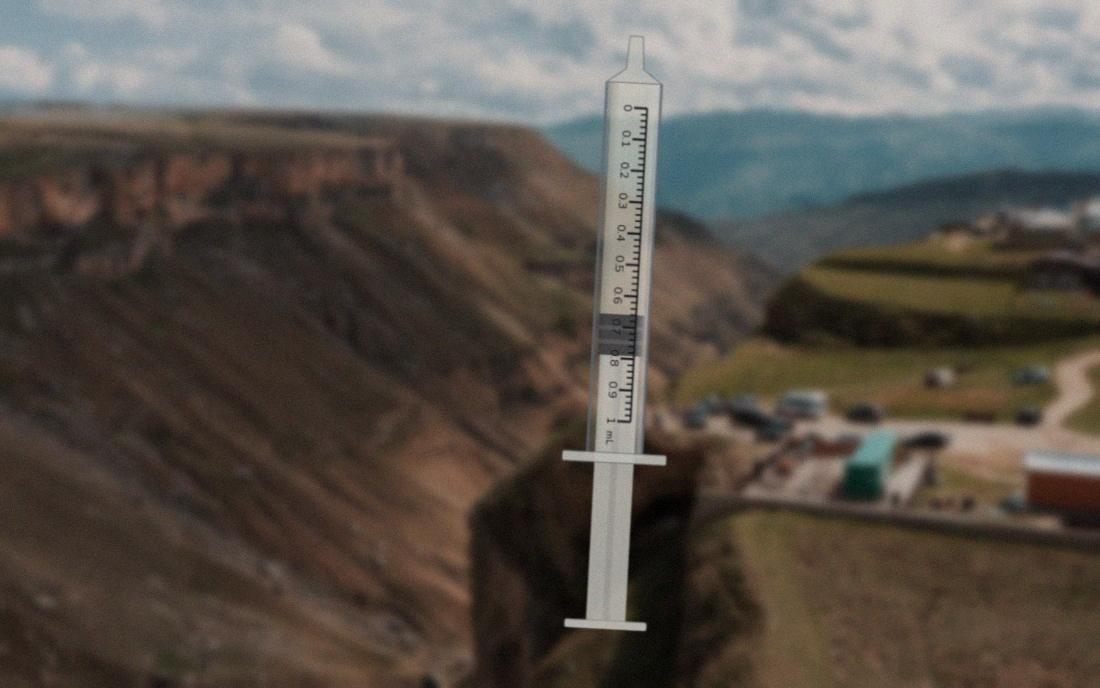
0.66 mL
